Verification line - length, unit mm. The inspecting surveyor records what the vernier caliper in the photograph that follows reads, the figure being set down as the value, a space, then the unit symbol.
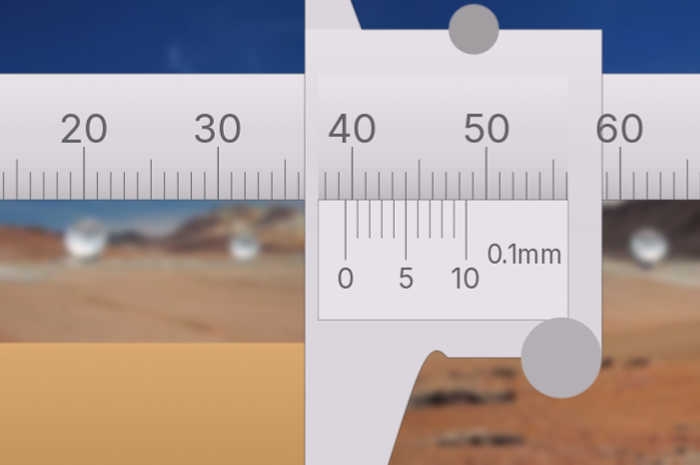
39.5 mm
